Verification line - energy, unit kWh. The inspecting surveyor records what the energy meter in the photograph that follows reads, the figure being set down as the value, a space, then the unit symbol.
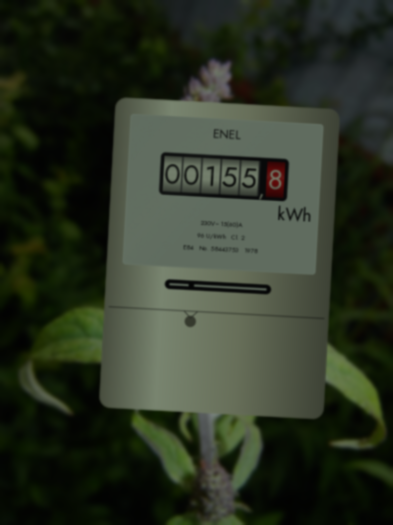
155.8 kWh
